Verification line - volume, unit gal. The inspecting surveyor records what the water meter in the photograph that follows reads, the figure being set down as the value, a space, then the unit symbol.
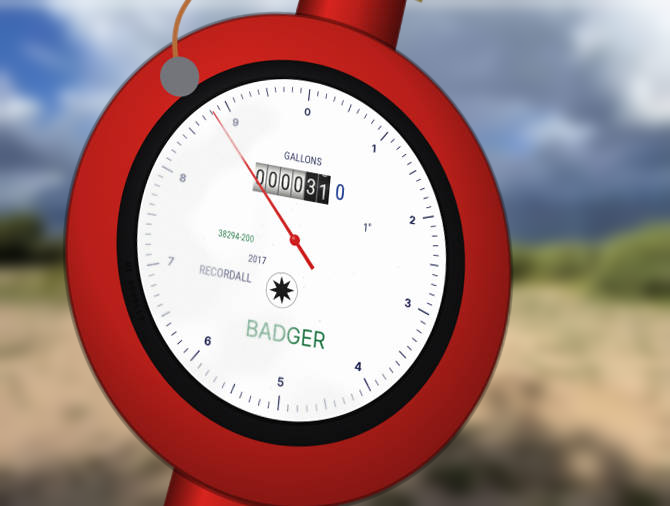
308.8 gal
